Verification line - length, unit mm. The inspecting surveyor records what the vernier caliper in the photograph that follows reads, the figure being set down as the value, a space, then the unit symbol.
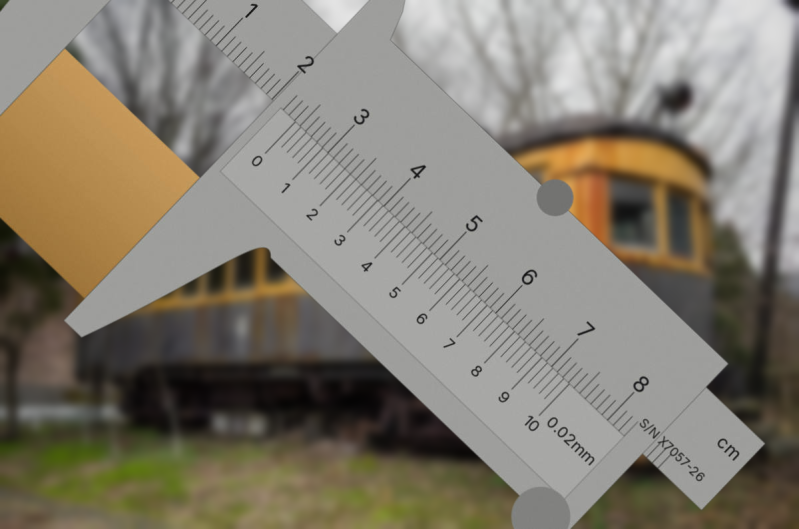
24.2 mm
